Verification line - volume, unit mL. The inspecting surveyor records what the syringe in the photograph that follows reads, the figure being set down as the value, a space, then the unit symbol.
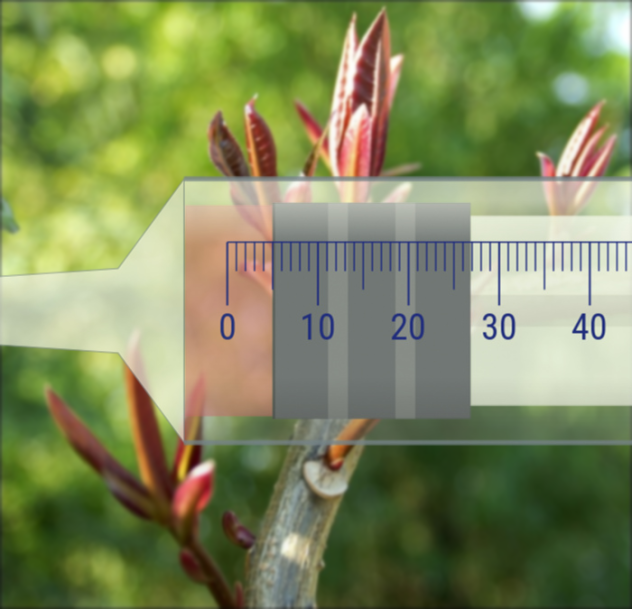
5 mL
